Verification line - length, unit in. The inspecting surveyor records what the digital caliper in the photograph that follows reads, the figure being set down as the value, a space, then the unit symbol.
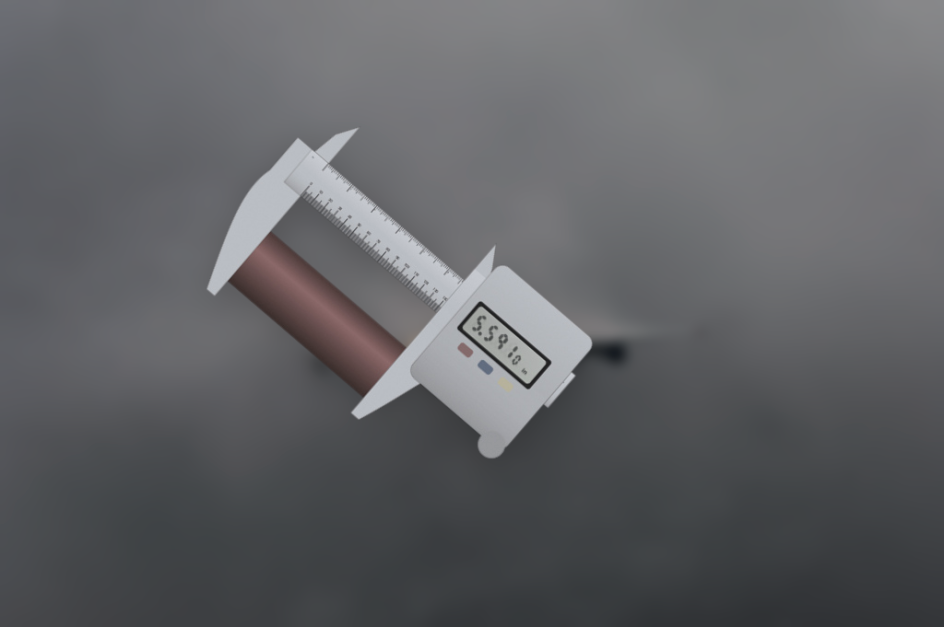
5.5910 in
